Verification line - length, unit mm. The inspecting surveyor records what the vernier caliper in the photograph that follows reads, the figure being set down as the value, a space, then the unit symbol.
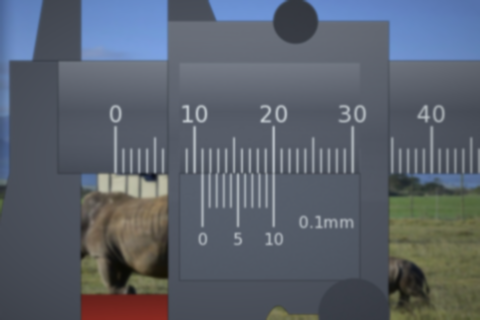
11.0 mm
